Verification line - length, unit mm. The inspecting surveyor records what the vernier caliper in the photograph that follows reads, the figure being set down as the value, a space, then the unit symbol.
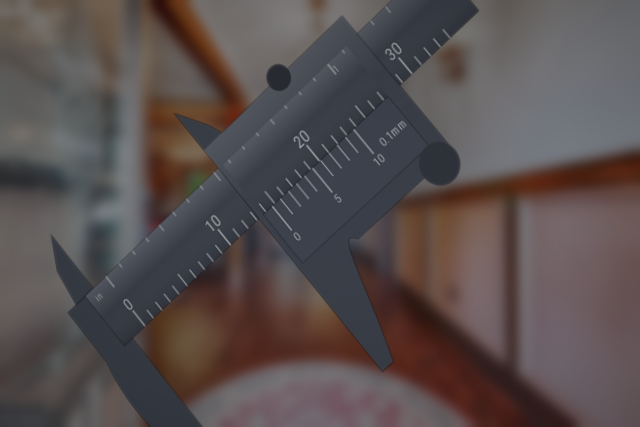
14.7 mm
